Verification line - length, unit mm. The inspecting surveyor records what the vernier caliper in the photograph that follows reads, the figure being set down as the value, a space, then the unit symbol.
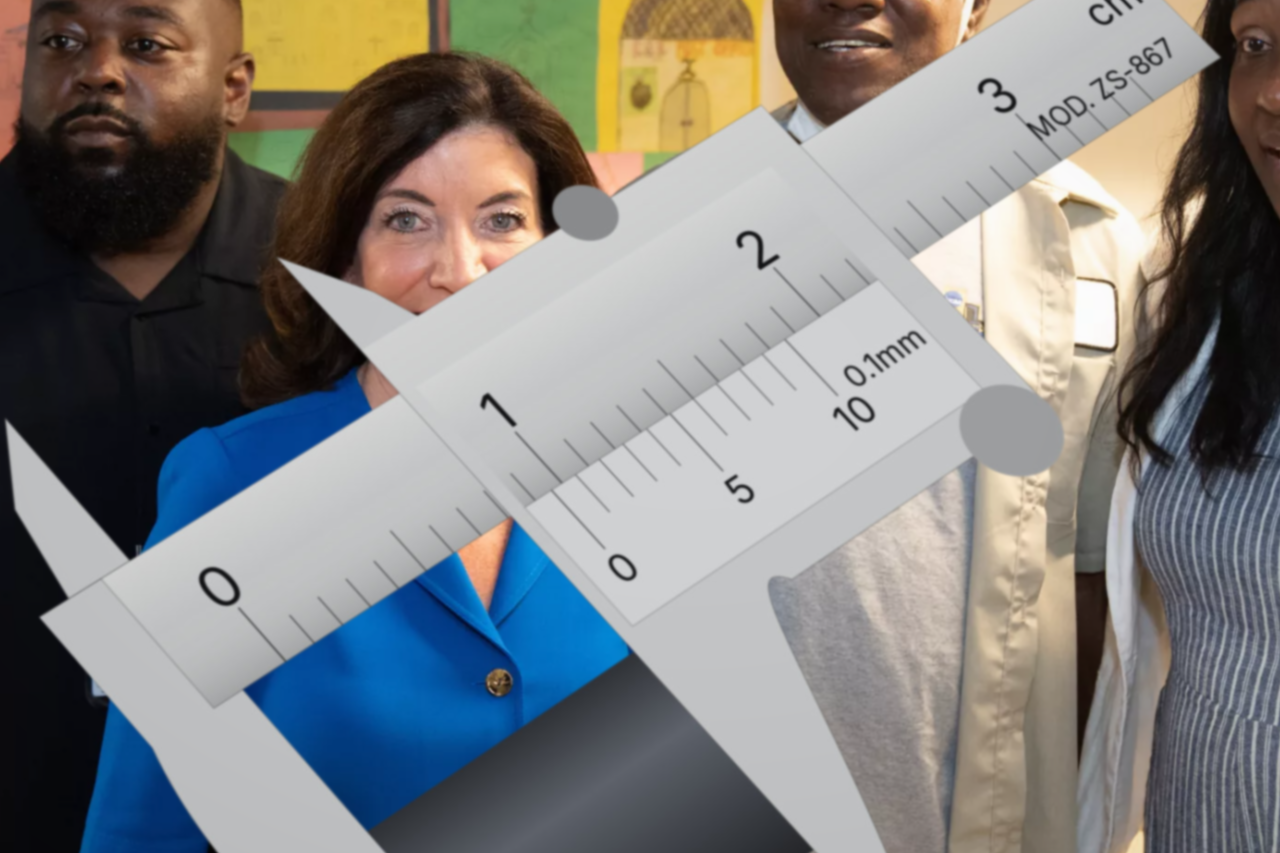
9.6 mm
